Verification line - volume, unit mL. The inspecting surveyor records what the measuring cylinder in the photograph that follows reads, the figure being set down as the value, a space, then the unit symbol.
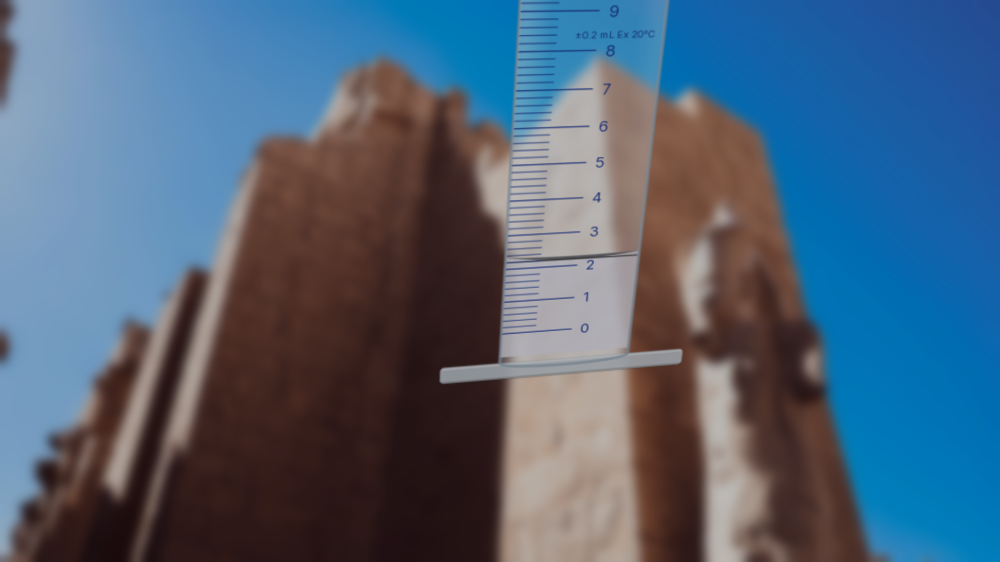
2.2 mL
